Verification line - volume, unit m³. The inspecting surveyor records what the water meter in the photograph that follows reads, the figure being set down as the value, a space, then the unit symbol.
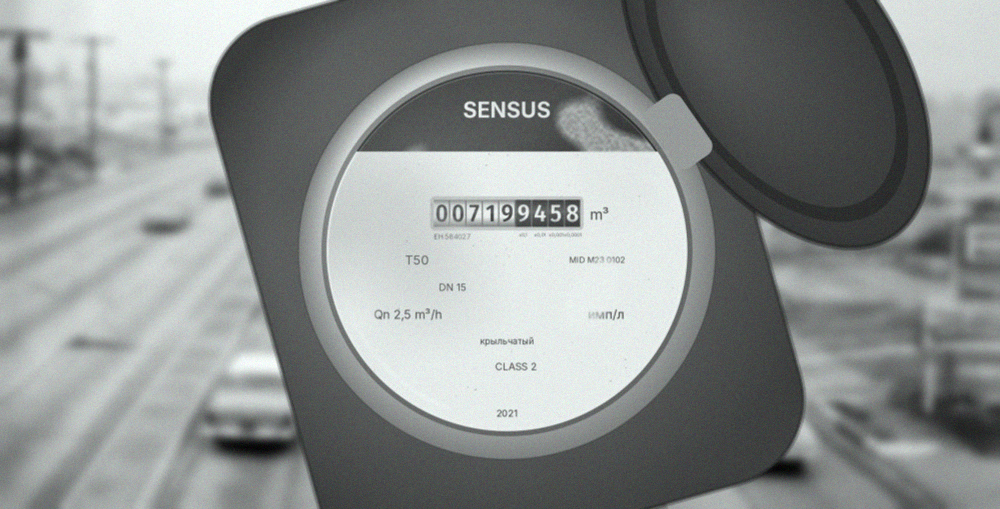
719.9458 m³
